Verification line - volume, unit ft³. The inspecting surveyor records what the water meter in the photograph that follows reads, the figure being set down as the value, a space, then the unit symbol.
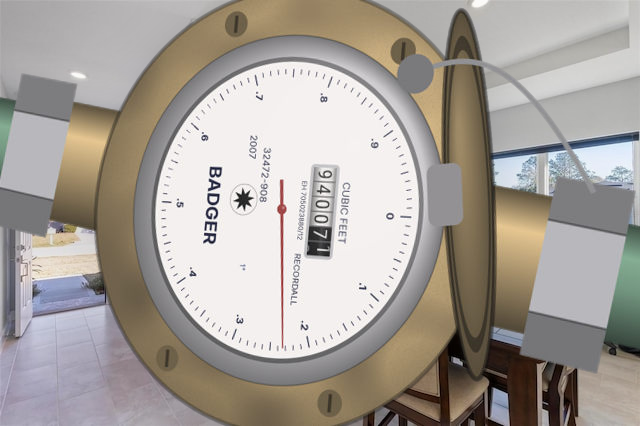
940071.23 ft³
